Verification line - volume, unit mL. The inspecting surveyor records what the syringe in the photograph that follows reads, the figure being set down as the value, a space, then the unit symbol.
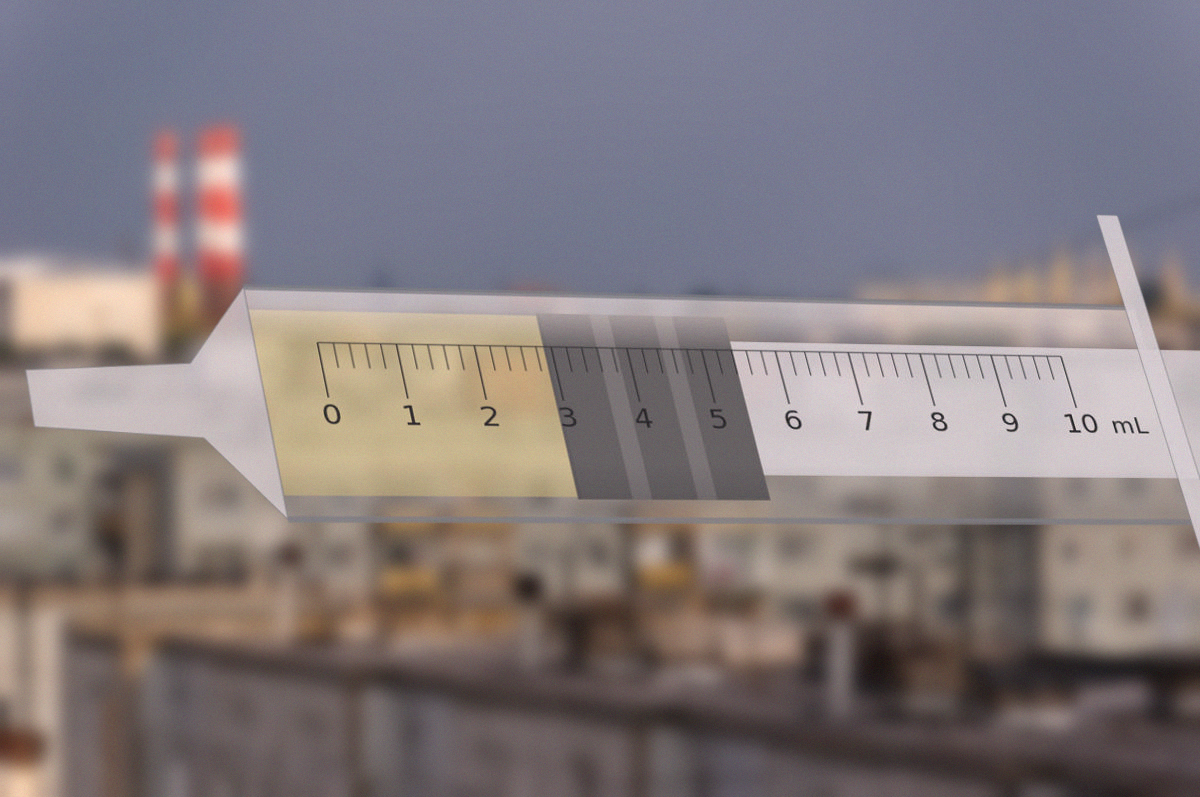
2.9 mL
